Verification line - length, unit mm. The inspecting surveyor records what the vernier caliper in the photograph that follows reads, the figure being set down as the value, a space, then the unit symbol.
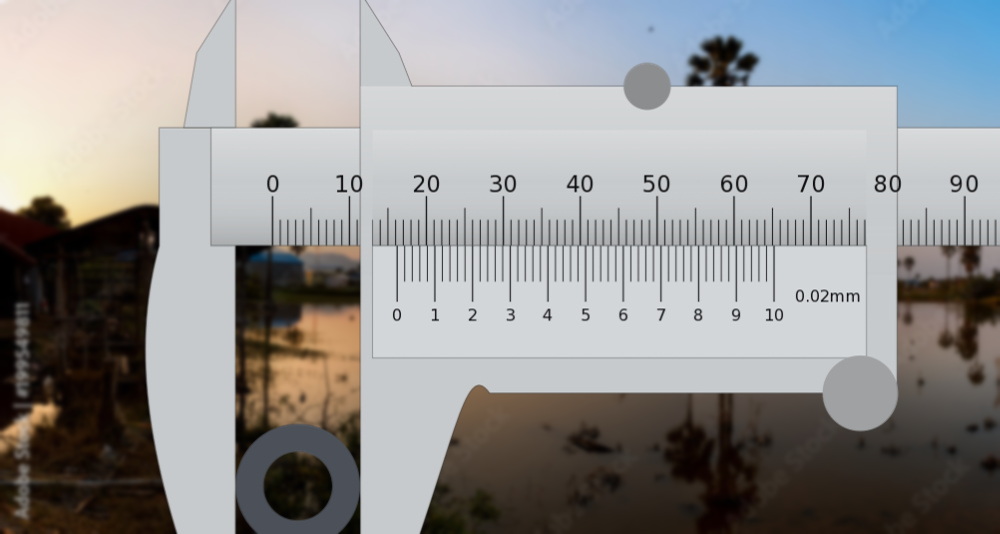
16.2 mm
